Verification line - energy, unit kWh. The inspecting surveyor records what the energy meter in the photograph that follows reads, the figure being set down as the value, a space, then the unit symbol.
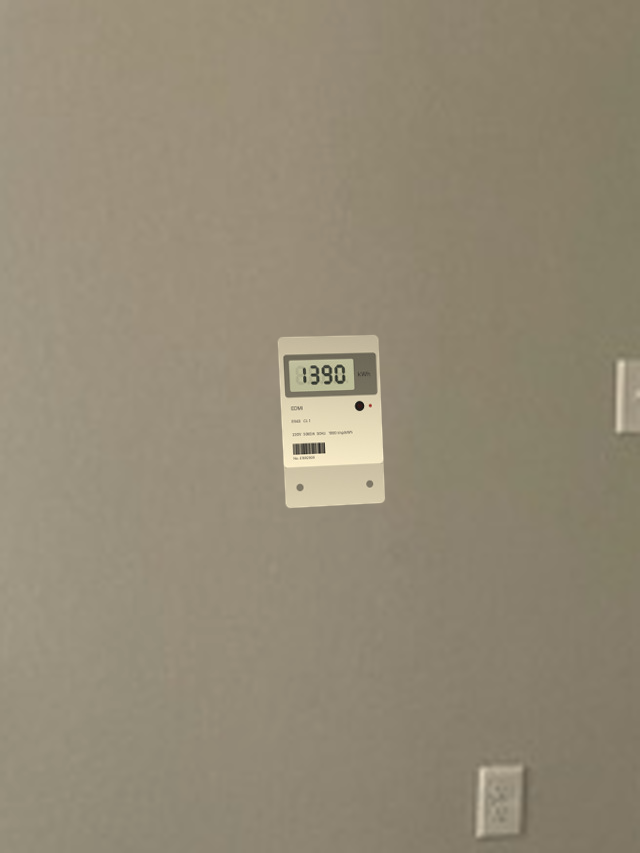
1390 kWh
